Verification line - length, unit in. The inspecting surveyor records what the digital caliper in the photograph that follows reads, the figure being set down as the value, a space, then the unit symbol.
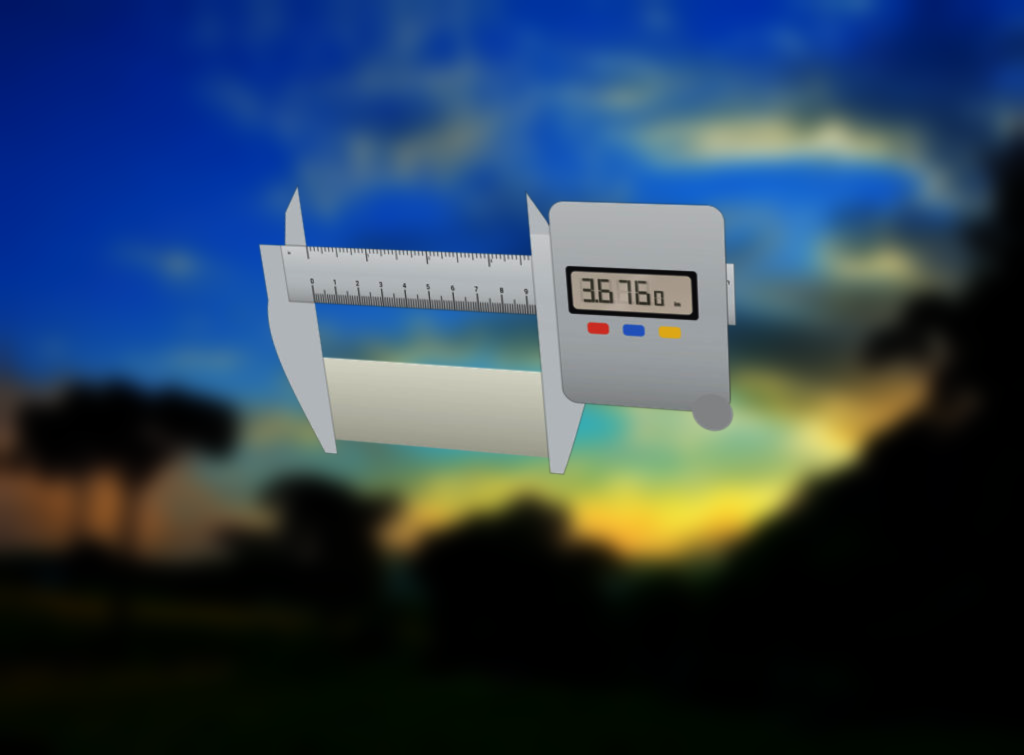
3.6760 in
